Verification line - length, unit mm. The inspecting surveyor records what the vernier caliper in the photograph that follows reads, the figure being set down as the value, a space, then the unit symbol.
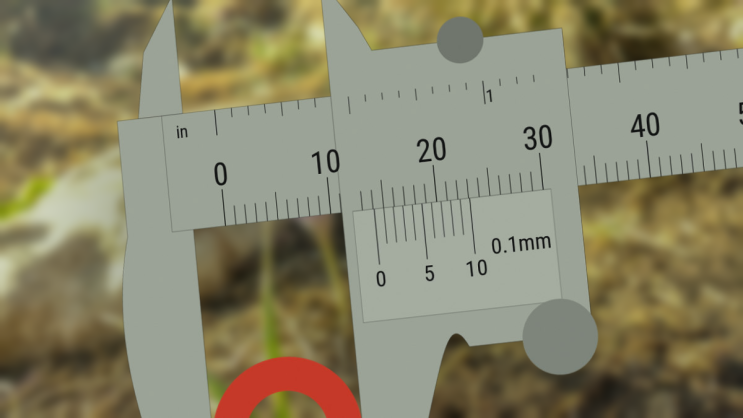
14.1 mm
